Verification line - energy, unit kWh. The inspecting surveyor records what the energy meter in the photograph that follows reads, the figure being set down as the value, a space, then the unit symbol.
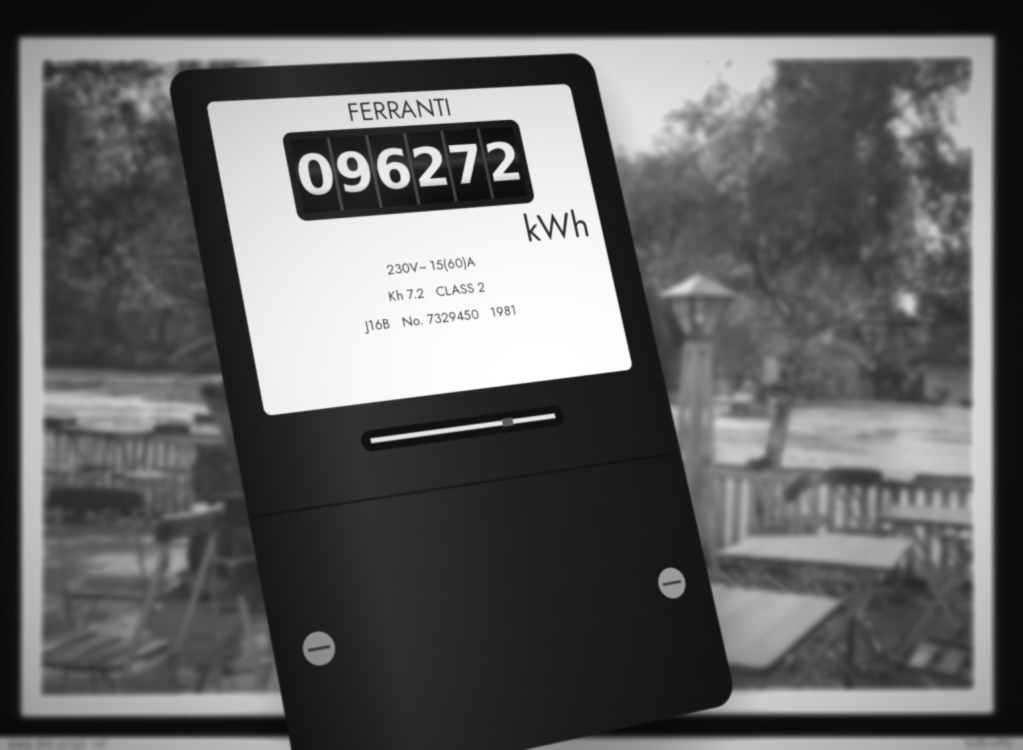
96272 kWh
